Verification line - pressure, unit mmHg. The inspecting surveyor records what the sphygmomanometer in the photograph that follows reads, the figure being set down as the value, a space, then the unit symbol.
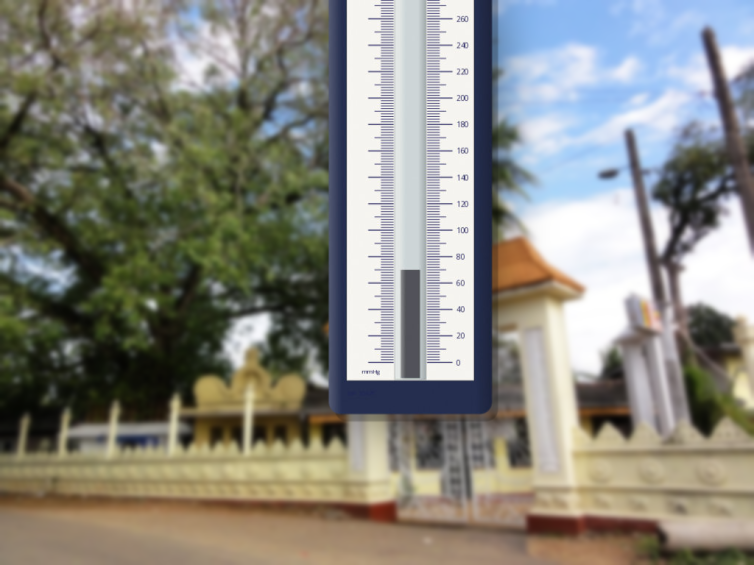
70 mmHg
